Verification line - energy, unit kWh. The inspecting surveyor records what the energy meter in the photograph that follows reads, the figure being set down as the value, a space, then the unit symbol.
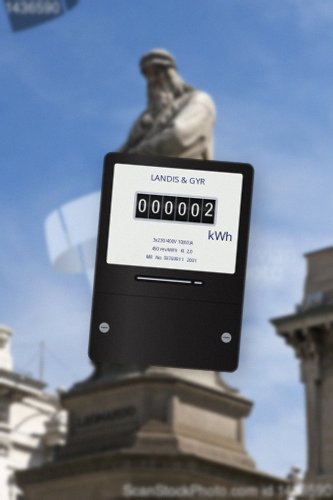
2 kWh
